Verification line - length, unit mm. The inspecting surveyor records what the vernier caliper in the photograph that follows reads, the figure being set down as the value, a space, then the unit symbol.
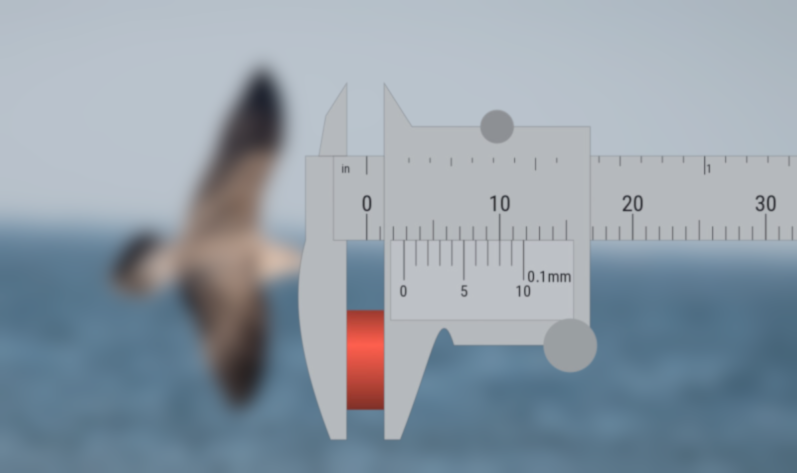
2.8 mm
